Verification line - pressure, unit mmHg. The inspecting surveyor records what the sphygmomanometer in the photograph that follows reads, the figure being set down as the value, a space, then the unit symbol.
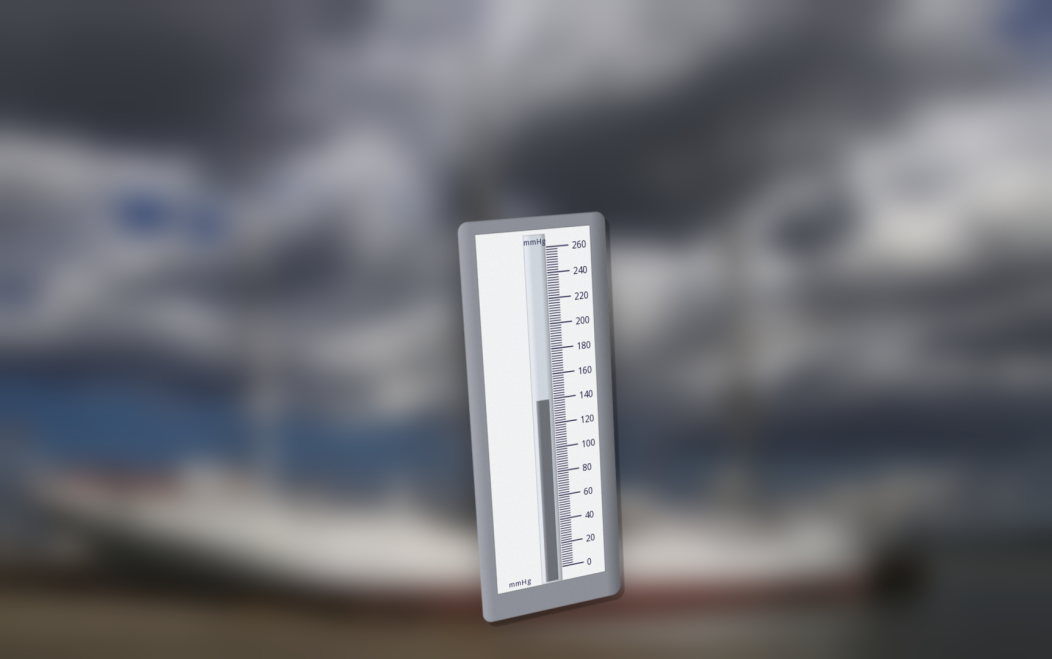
140 mmHg
